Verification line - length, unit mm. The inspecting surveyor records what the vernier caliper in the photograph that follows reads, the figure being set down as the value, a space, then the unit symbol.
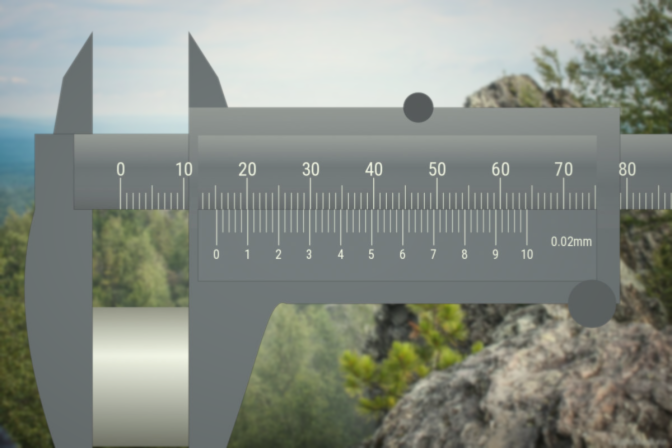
15.2 mm
